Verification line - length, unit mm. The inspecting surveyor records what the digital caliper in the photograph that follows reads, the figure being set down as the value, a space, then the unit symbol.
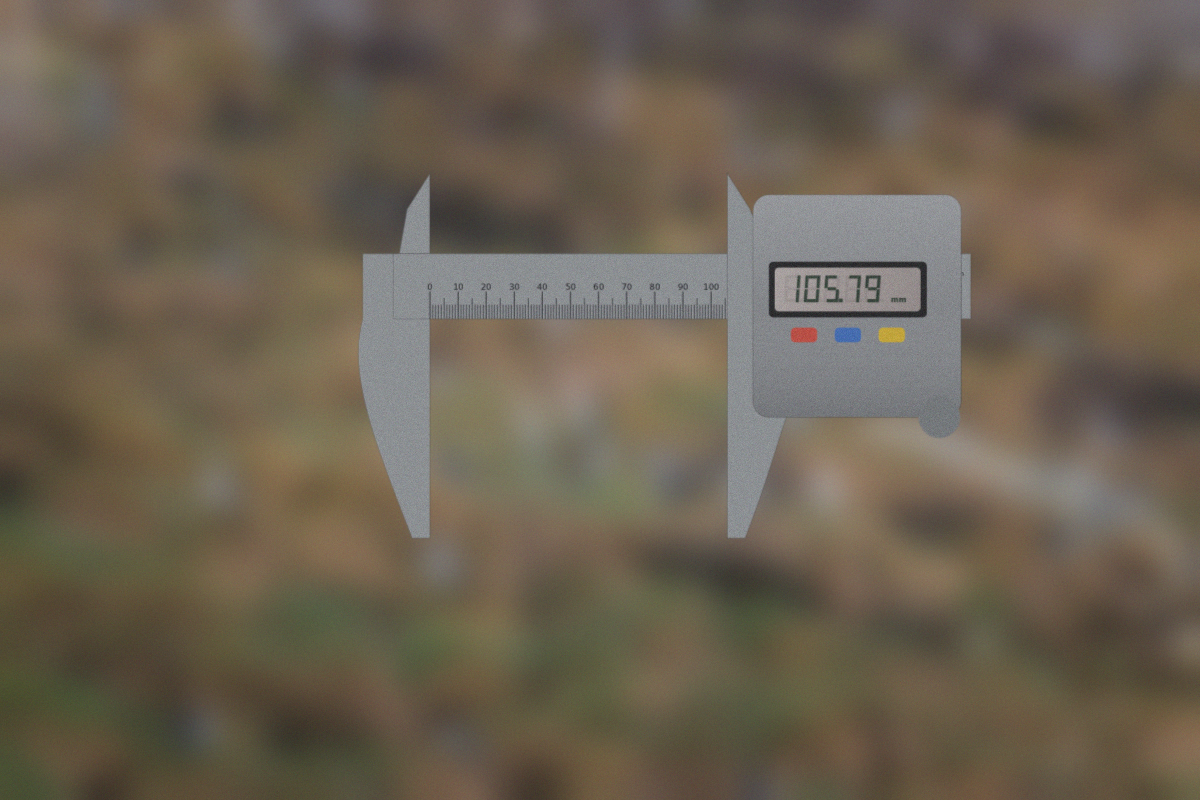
105.79 mm
